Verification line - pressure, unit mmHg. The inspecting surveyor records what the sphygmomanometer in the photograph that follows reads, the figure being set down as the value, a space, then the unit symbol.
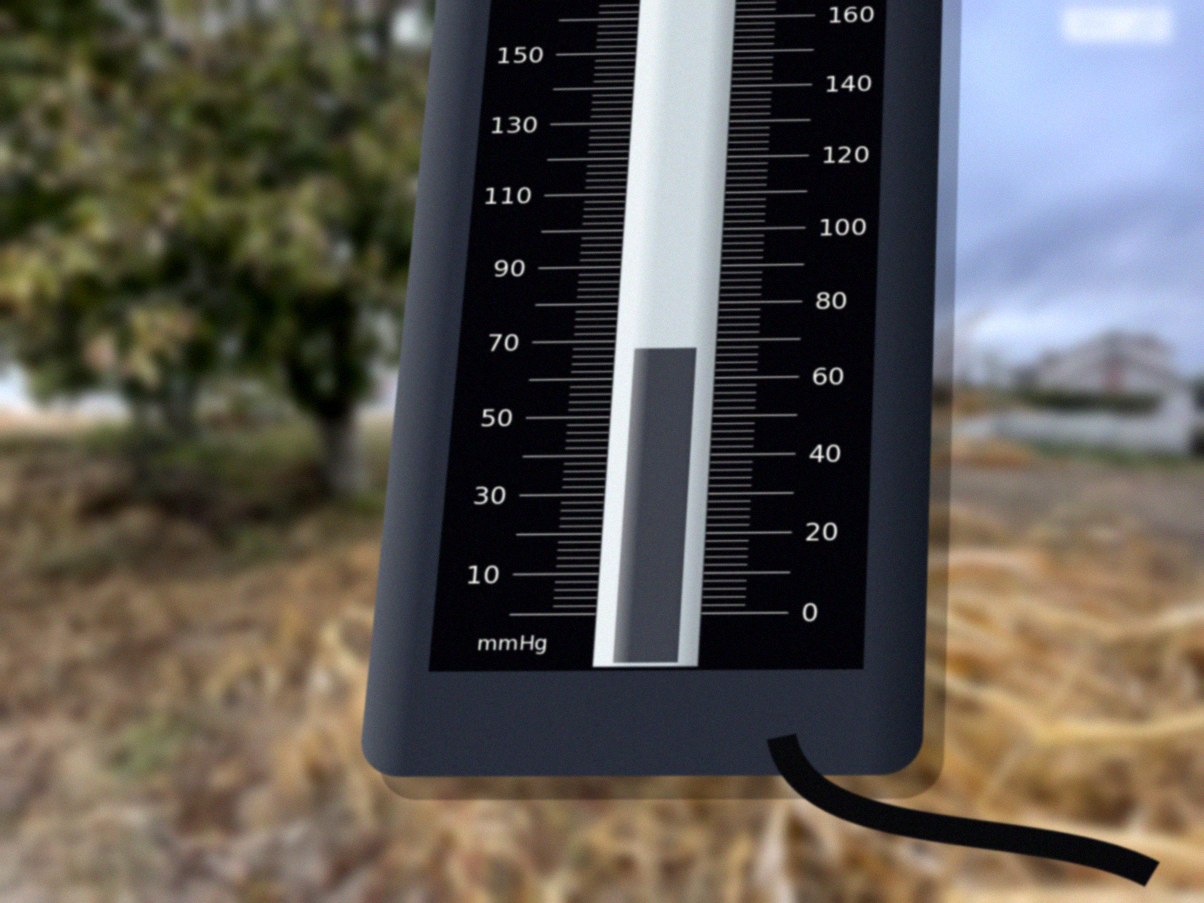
68 mmHg
